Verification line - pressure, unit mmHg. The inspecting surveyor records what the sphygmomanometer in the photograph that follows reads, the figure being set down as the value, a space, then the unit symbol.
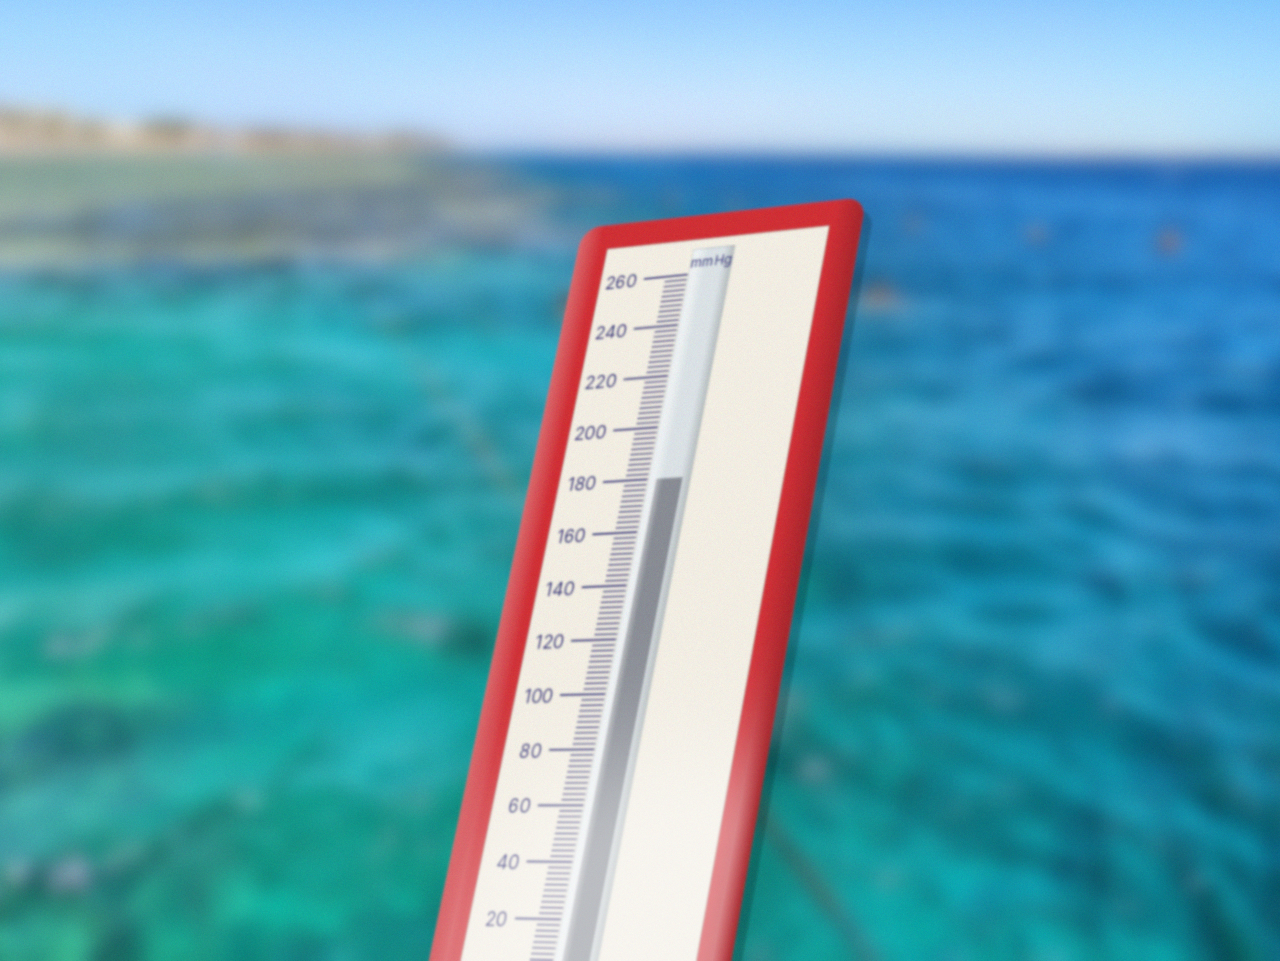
180 mmHg
